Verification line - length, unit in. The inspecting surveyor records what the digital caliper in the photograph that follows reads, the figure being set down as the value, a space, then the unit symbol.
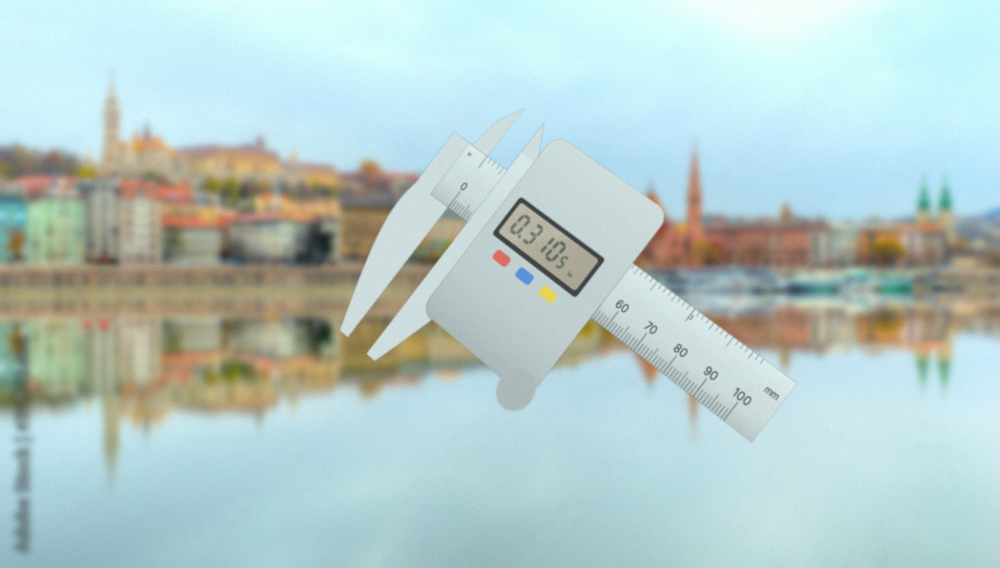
0.3105 in
